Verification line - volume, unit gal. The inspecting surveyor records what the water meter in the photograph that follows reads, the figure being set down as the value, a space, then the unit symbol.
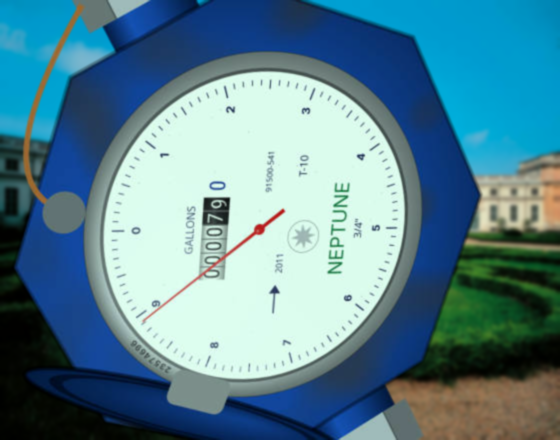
788.9 gal
